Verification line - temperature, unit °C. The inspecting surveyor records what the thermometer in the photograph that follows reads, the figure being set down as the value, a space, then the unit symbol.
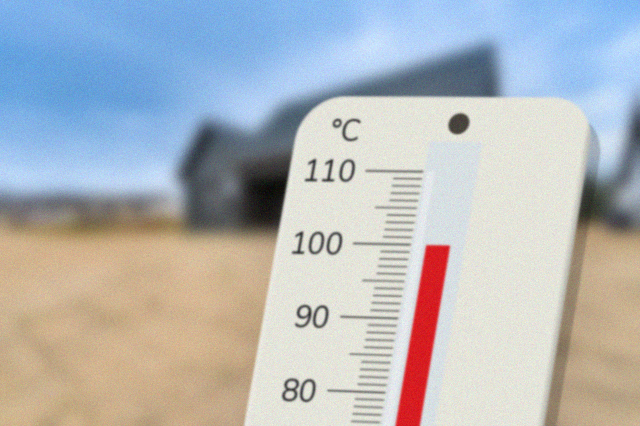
100 °C
